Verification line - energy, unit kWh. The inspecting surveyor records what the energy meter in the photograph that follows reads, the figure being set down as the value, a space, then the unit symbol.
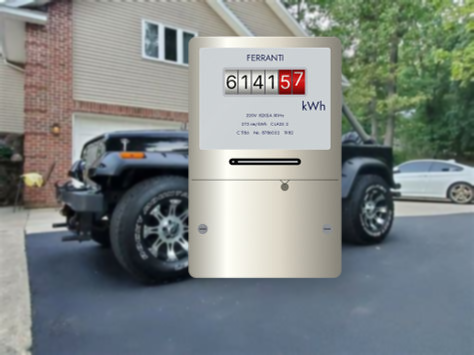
6141.57 kWh
